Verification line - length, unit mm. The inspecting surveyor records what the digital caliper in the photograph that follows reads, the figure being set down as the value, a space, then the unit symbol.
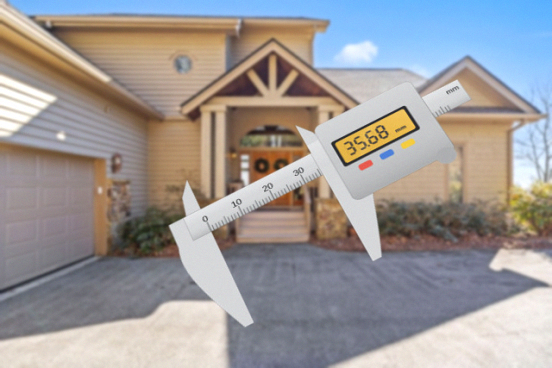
35.68 mm
